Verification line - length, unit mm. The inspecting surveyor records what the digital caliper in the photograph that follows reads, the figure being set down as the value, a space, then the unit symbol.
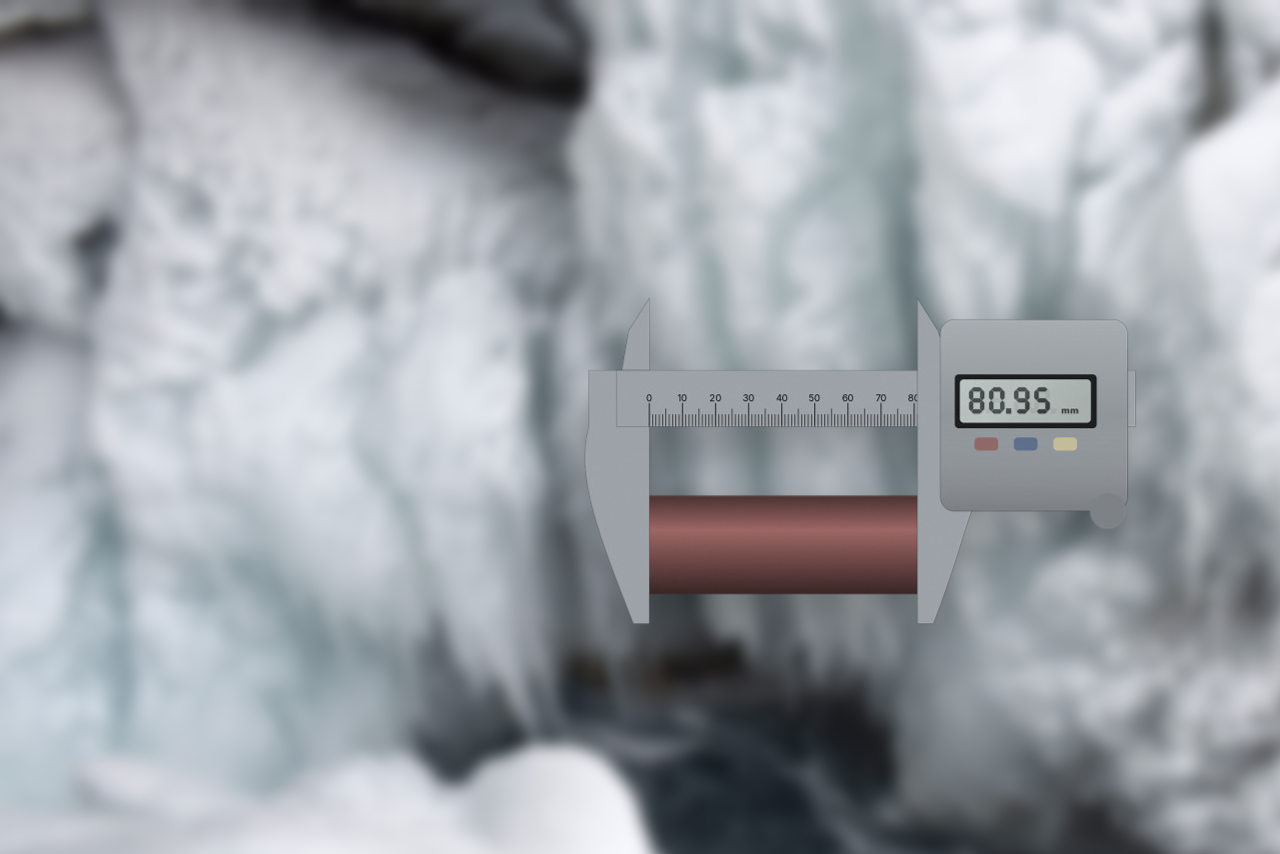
80.95 mm
